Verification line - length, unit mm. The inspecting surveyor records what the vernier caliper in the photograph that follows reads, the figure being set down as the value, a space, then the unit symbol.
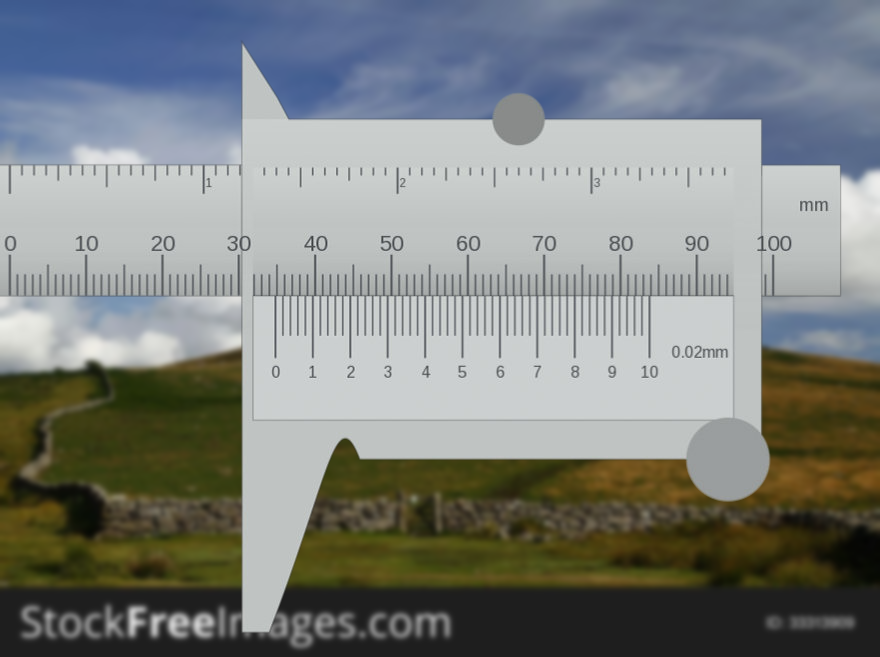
34.8 mm
